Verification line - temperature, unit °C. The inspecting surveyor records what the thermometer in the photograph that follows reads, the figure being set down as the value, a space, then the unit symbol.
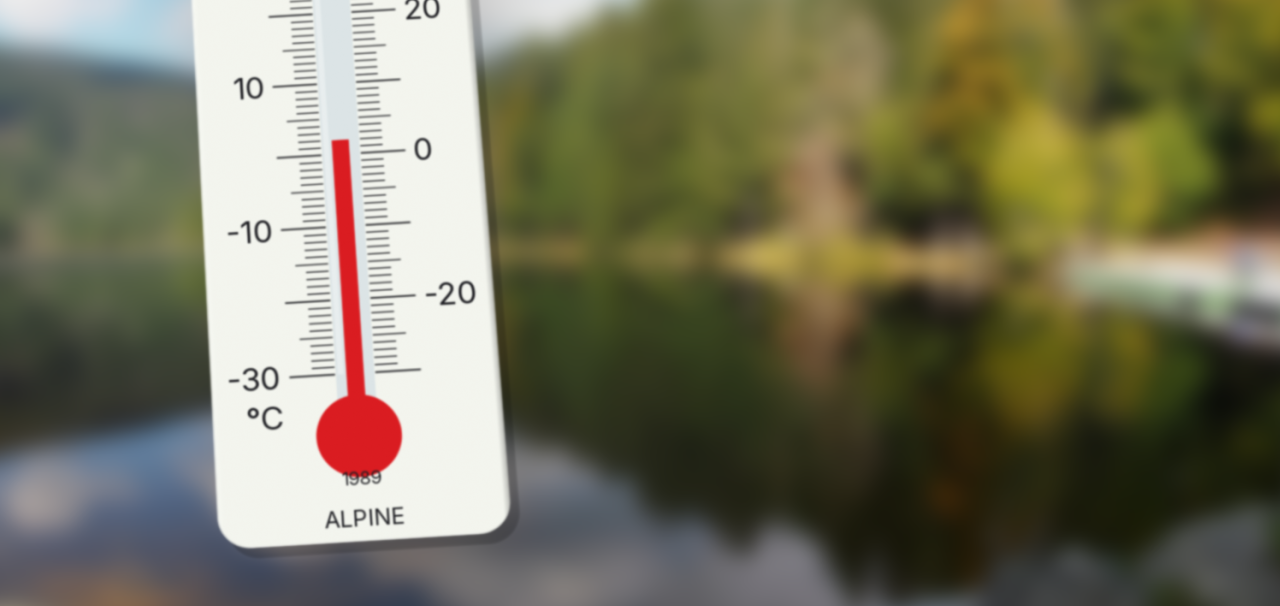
2 °C
